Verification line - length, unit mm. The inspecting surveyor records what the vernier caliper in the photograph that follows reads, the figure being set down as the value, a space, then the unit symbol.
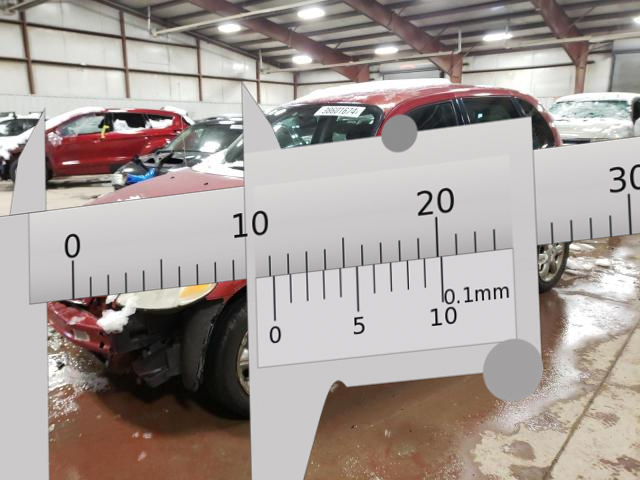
11.2 mm
